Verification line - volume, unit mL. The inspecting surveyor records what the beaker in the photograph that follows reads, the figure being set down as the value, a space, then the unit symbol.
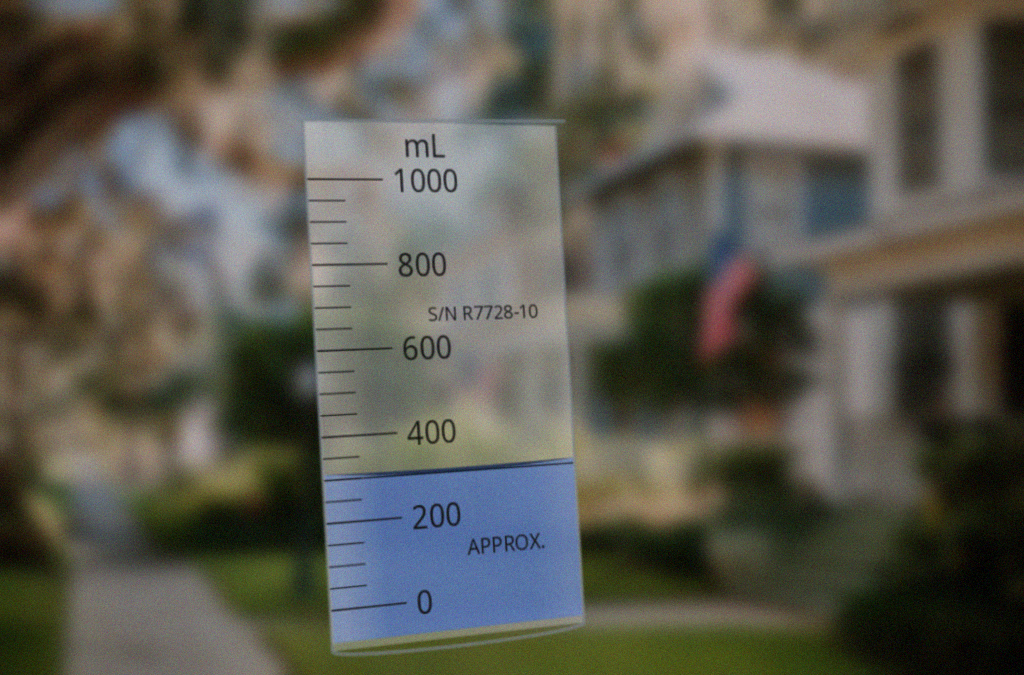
300 mL
